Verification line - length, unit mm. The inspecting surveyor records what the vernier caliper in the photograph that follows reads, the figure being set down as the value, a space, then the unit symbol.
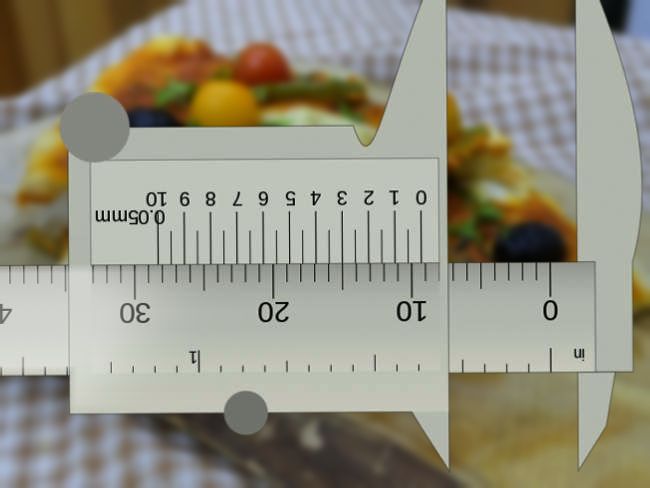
9.3 mm
